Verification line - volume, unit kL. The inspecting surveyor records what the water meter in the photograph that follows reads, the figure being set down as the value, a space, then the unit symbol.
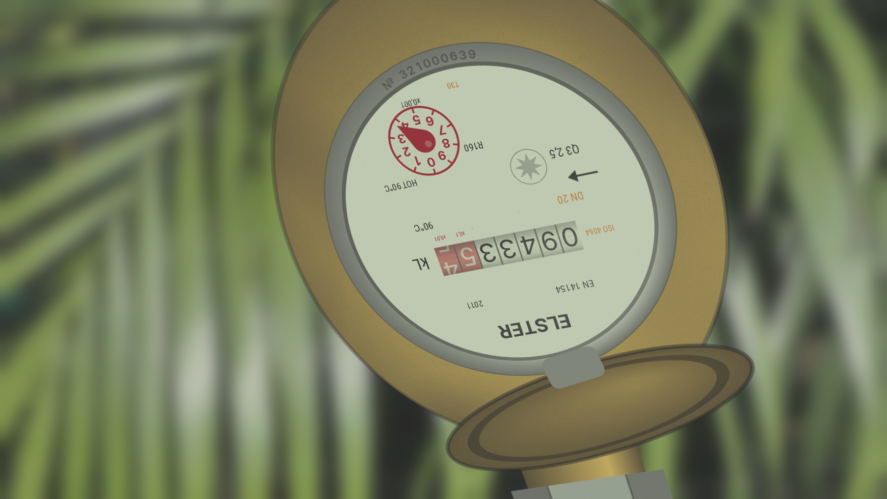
9433.543 kL
